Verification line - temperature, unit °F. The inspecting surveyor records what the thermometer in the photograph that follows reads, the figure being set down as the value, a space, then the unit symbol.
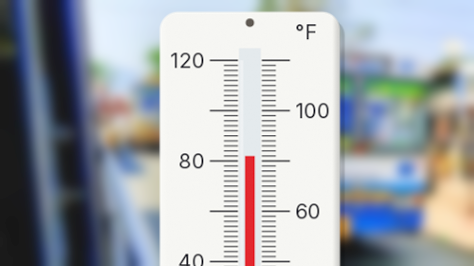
82 °F
